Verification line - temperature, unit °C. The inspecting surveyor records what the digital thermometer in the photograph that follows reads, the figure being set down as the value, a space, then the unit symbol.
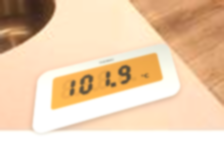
101.9 °C
